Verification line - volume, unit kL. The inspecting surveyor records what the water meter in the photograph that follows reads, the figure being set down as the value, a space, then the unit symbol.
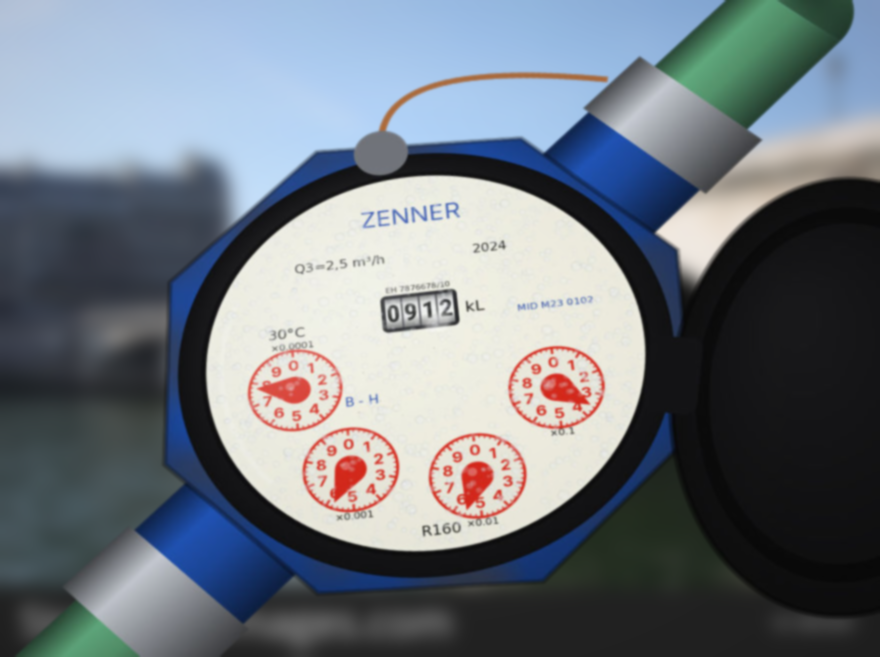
912.3557 kL
